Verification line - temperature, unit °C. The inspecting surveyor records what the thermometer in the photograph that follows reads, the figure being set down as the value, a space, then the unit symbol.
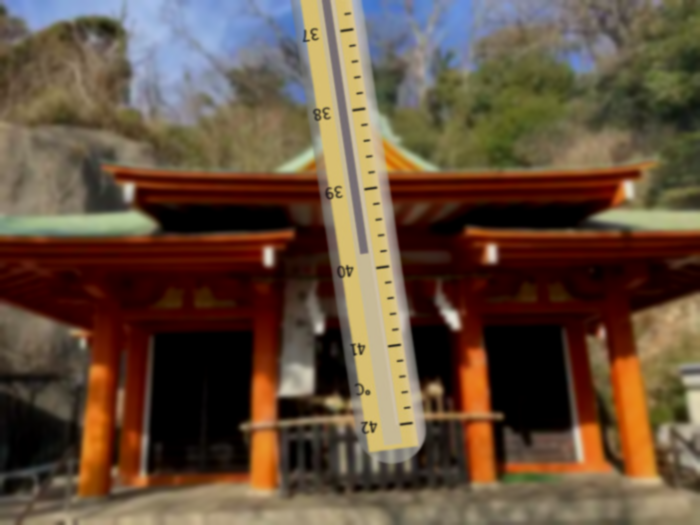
39.8 °C
